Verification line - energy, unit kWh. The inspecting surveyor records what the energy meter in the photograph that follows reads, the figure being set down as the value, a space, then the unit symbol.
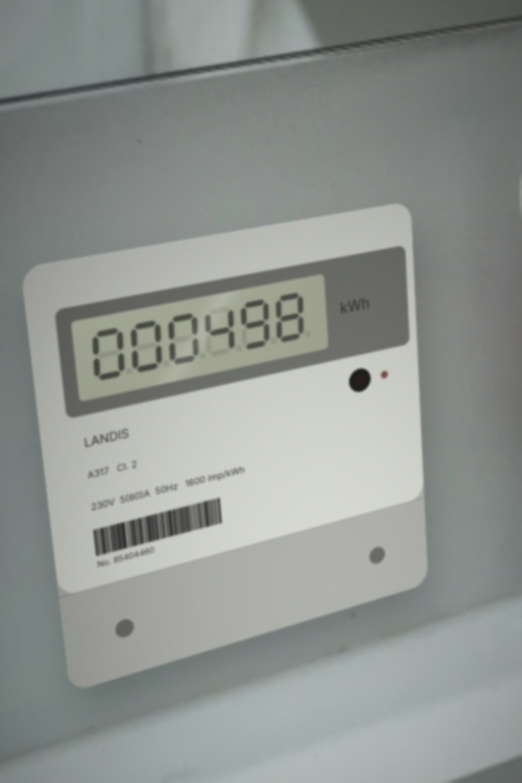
498 kWh
